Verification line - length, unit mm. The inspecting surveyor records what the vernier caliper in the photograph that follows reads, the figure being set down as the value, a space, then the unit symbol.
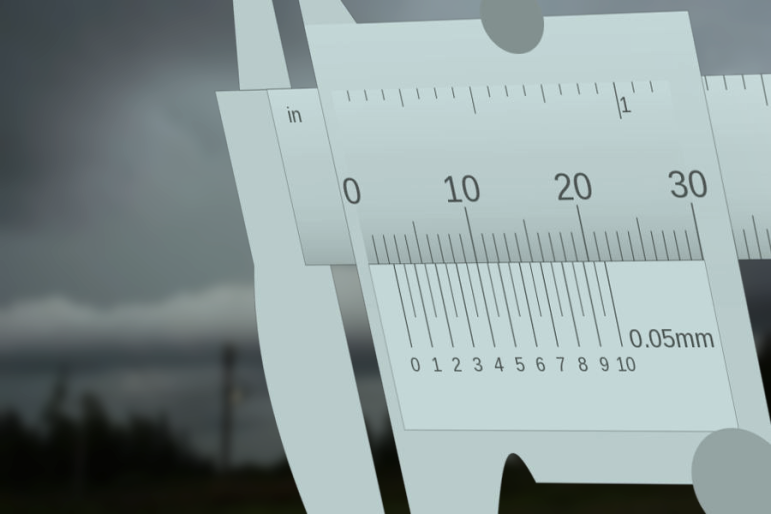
2.4 mm
